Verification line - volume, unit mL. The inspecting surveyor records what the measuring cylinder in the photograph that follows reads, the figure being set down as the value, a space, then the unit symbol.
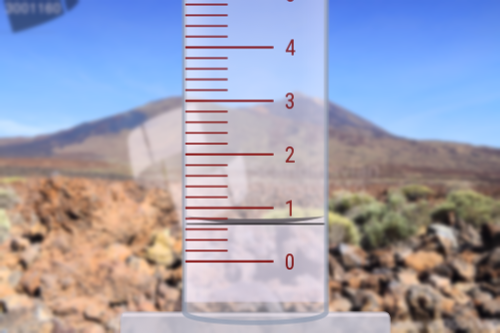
0.7 mL
